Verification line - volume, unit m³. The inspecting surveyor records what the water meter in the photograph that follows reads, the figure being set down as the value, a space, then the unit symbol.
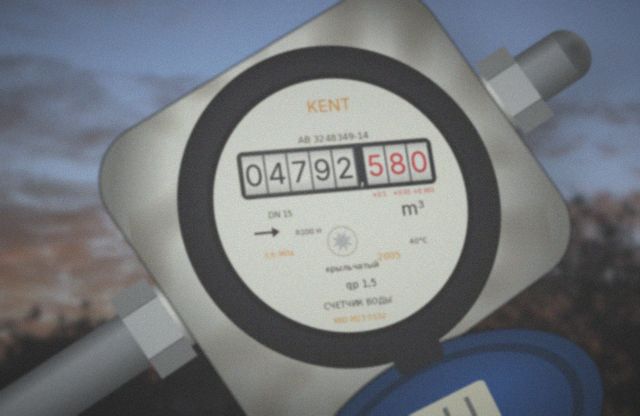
4792.580 m³
